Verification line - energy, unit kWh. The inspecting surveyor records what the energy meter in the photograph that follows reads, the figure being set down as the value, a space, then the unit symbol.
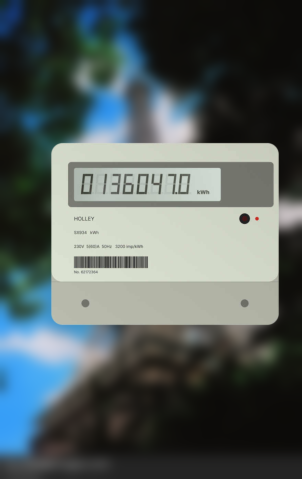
136047.0 kWh
